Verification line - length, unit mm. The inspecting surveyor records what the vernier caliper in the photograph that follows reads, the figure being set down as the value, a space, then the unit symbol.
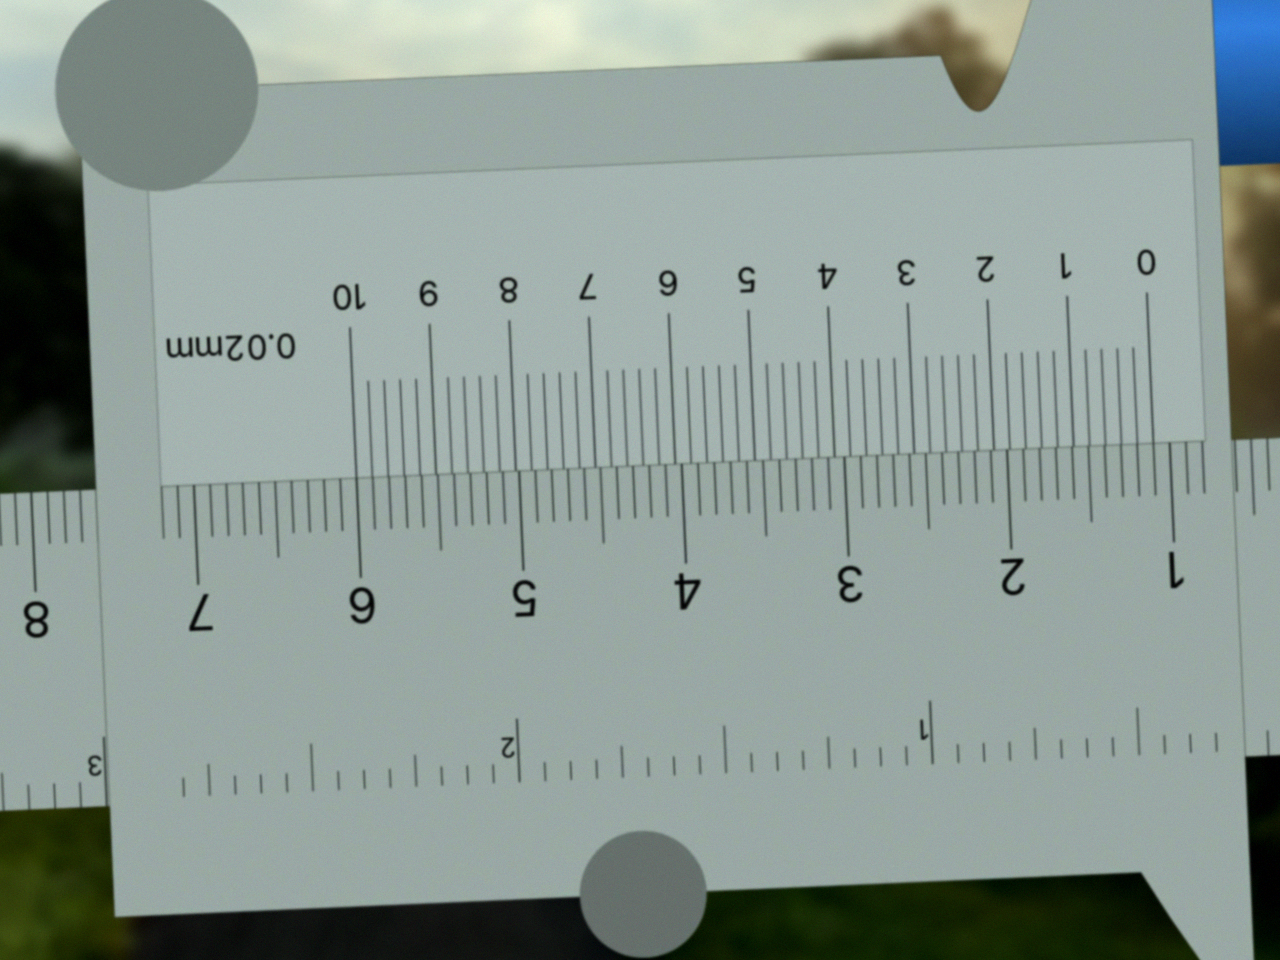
11.0 mm
